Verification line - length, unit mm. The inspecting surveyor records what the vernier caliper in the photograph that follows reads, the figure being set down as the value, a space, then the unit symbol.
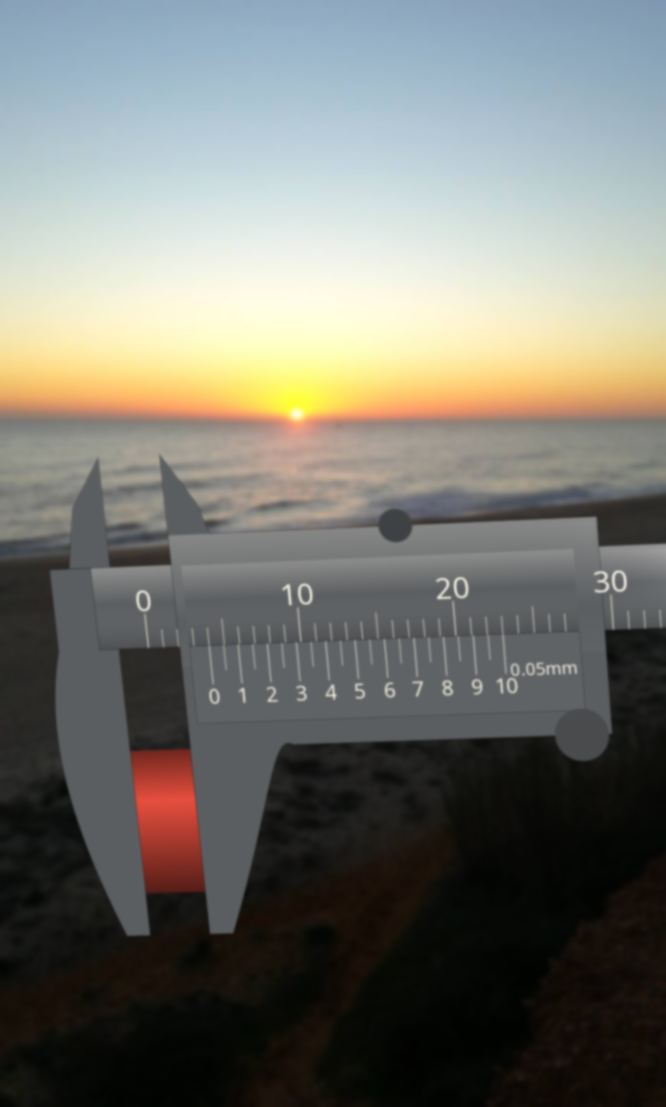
4.0 mm
